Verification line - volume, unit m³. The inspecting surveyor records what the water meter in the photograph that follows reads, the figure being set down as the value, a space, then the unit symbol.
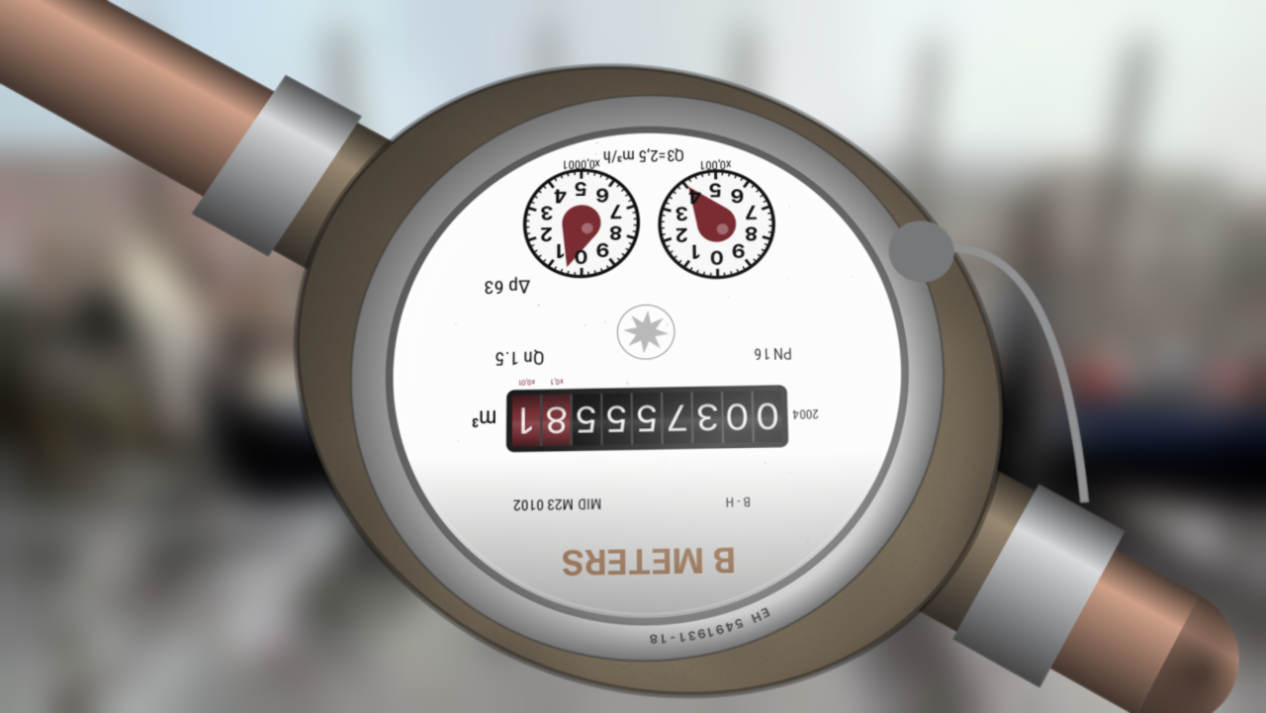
37555.8140 m³
